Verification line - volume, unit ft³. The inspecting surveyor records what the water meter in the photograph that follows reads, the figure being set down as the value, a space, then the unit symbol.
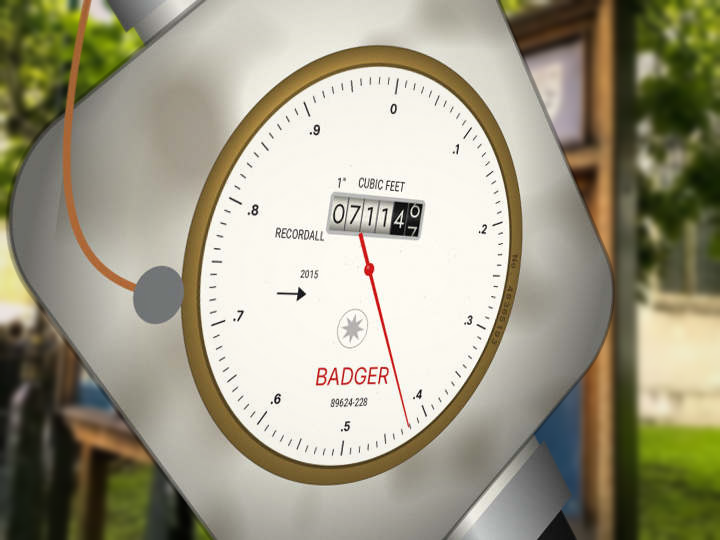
71146.42 ft³
